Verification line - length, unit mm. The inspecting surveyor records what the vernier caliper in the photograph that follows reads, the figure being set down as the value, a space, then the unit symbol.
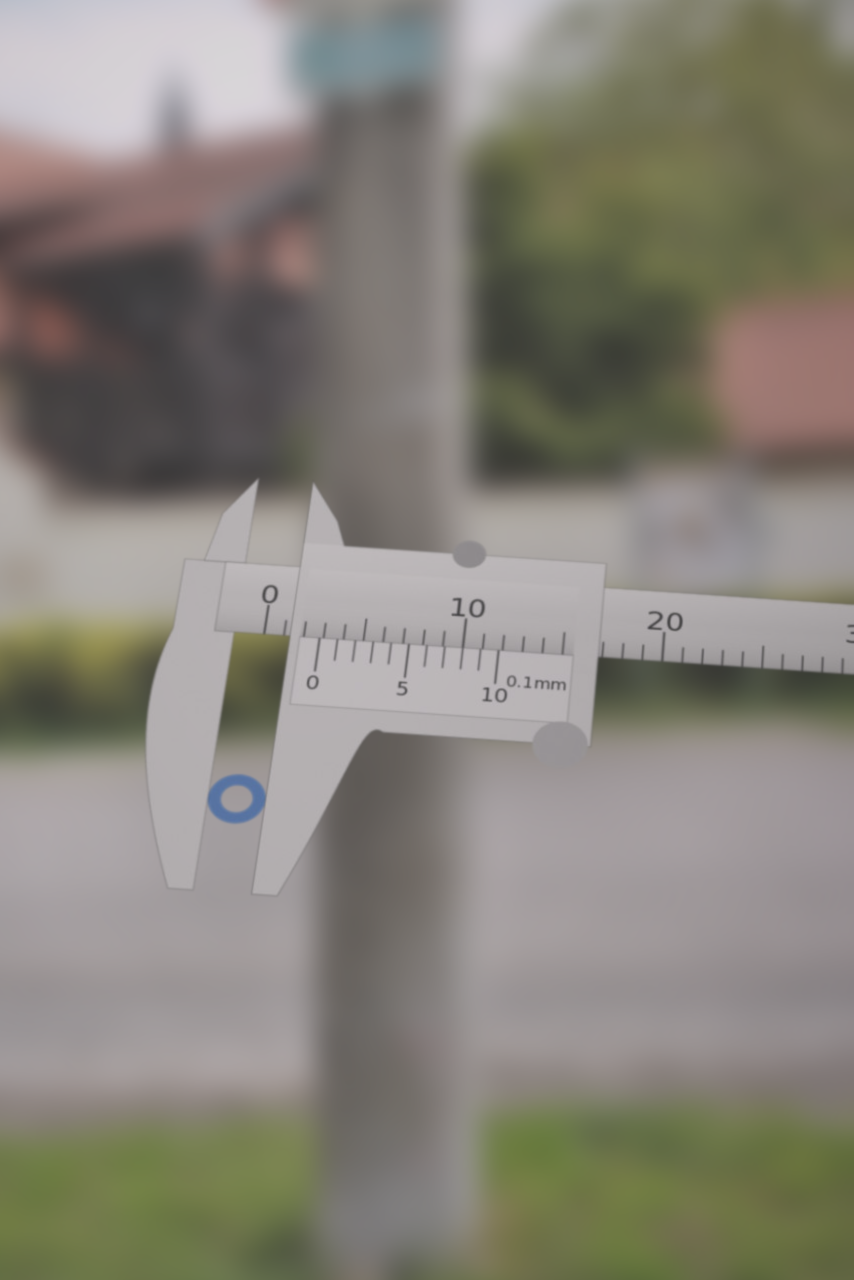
2.8 mm
